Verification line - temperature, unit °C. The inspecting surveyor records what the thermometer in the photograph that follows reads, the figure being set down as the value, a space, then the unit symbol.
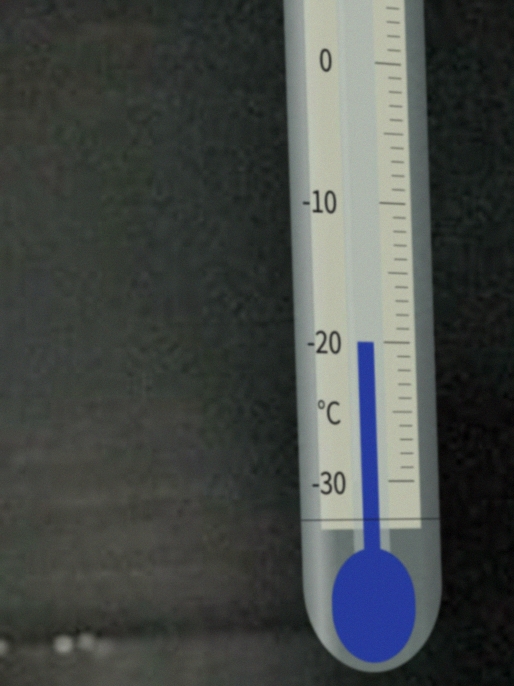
-20 °C
